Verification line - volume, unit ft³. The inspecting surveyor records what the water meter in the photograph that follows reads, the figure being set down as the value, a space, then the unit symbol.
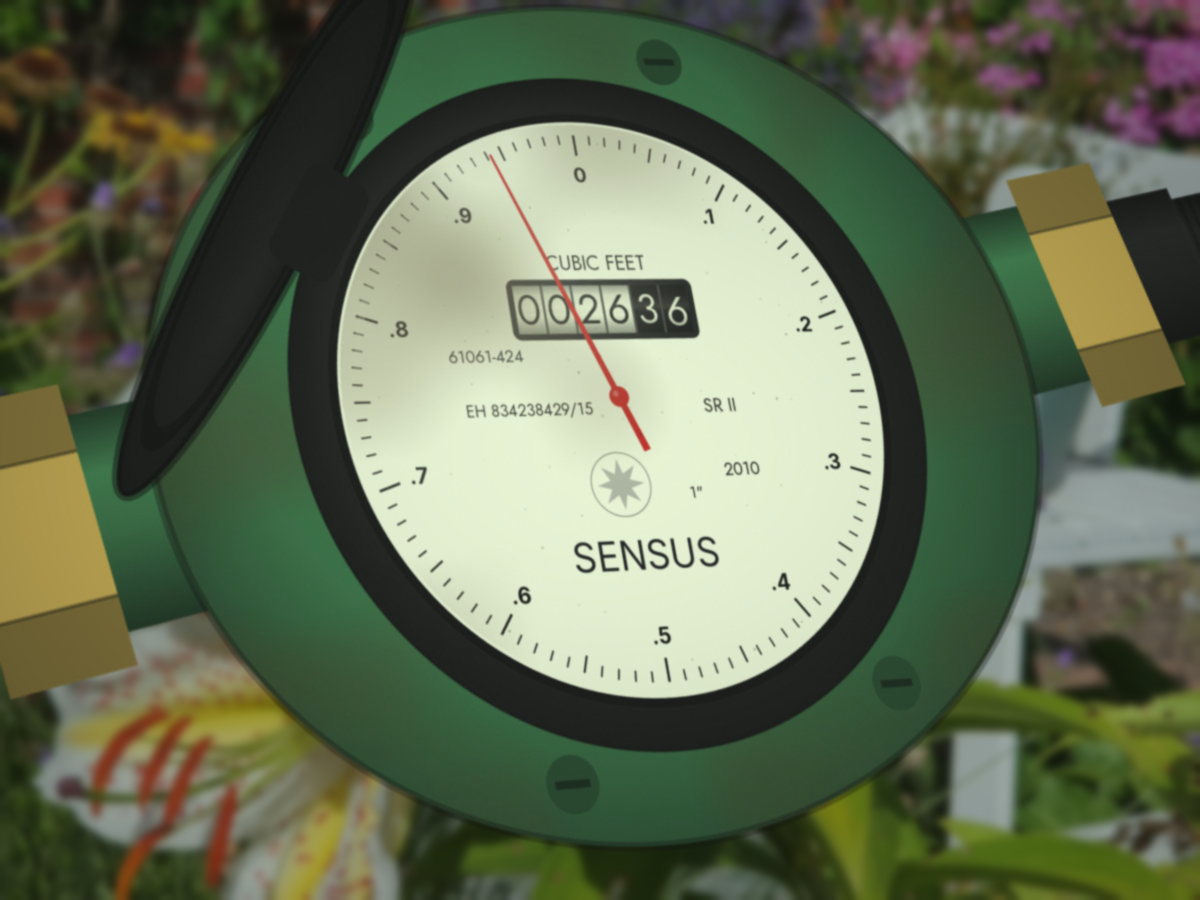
2635.94 ft³
